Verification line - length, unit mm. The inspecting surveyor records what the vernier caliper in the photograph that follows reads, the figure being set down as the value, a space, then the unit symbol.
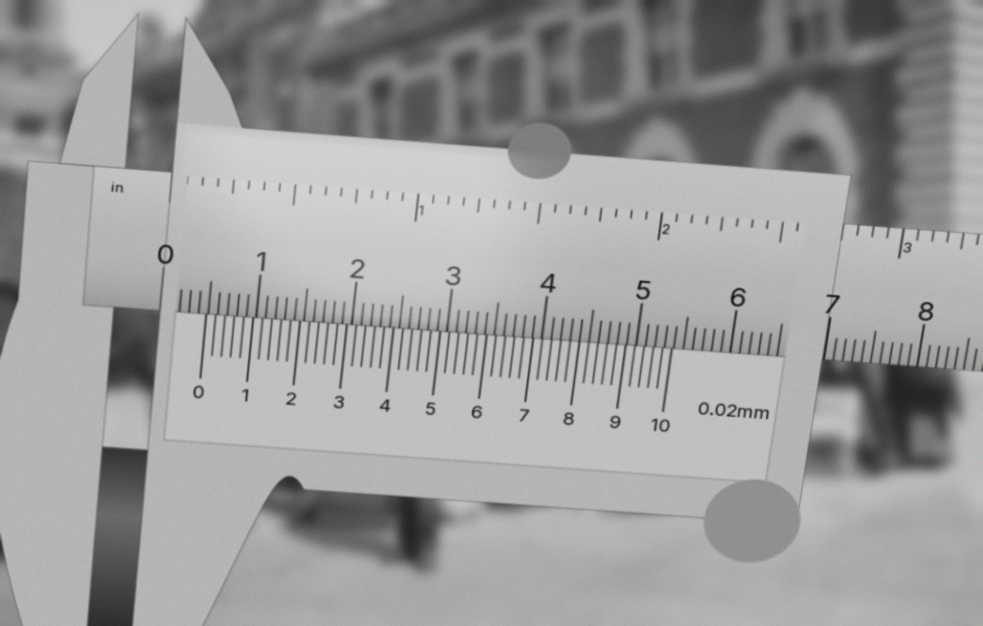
4.8 mm
